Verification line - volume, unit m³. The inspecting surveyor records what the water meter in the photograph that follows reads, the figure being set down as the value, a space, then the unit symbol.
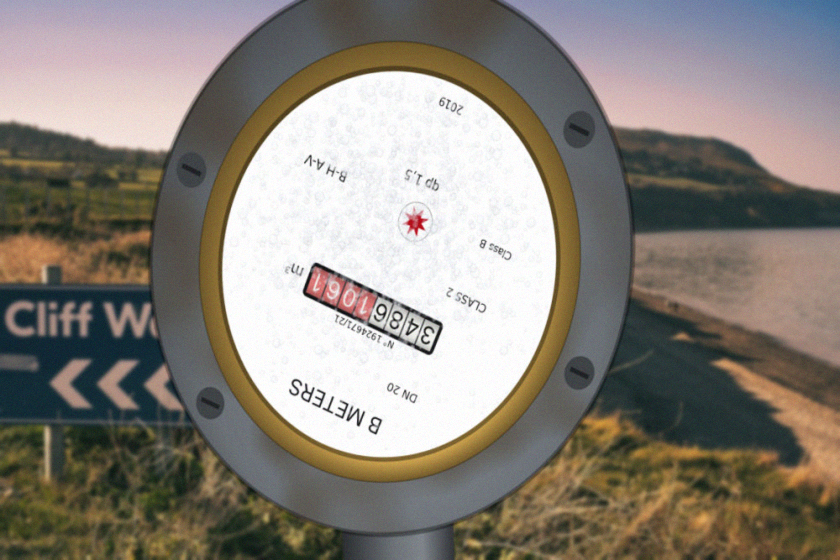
3486.1061 m³
